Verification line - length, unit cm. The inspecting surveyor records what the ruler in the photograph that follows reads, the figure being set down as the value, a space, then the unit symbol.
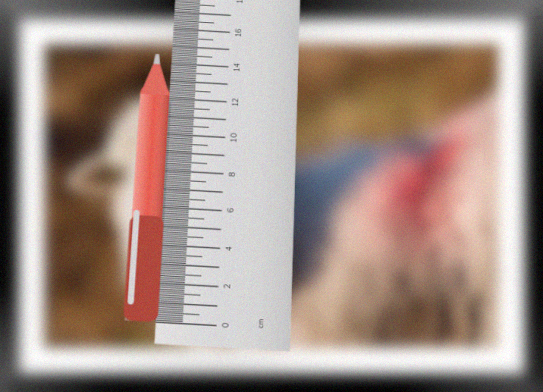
14.5 cm
